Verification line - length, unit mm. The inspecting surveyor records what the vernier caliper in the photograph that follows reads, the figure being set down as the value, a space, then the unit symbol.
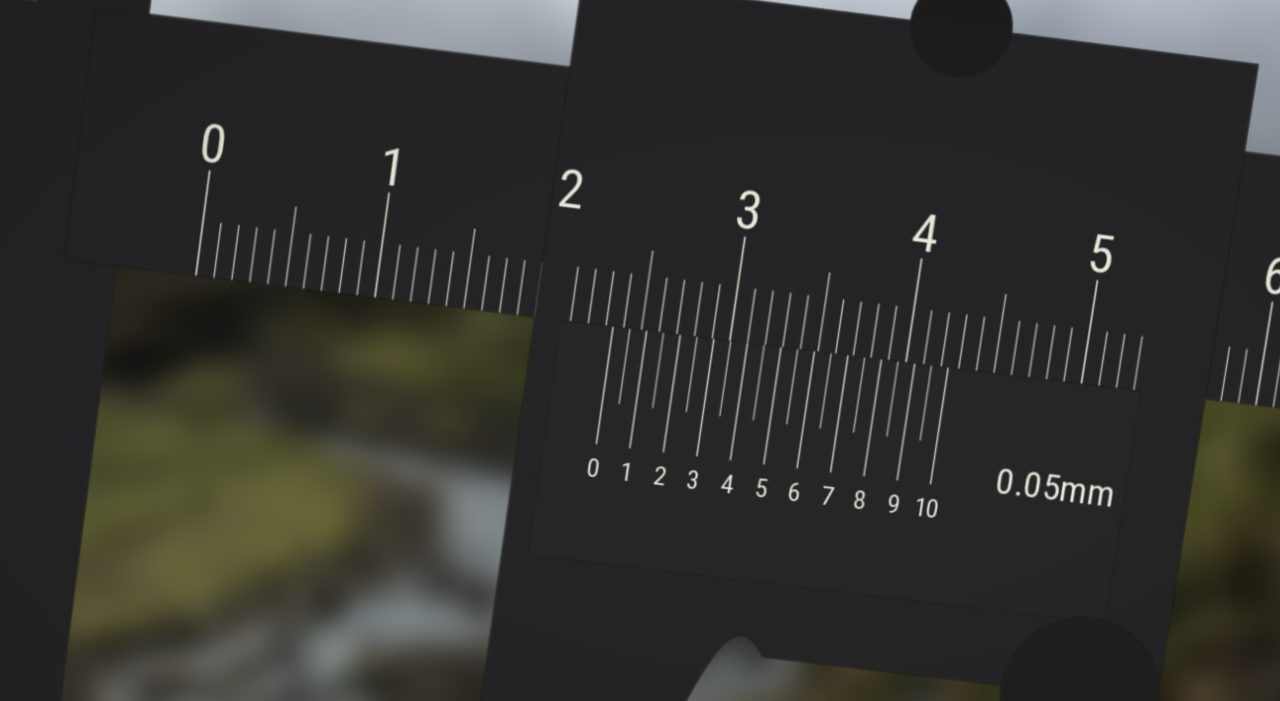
23.4 mm
